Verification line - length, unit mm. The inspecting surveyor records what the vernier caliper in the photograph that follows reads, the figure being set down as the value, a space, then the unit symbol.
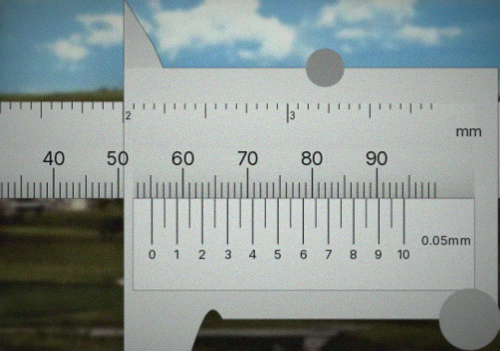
55.2 mm
